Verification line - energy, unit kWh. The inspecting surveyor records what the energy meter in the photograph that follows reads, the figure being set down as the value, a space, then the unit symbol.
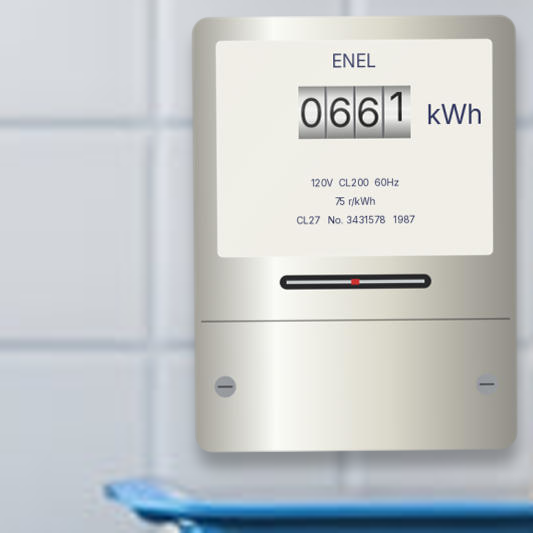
661 kWh
